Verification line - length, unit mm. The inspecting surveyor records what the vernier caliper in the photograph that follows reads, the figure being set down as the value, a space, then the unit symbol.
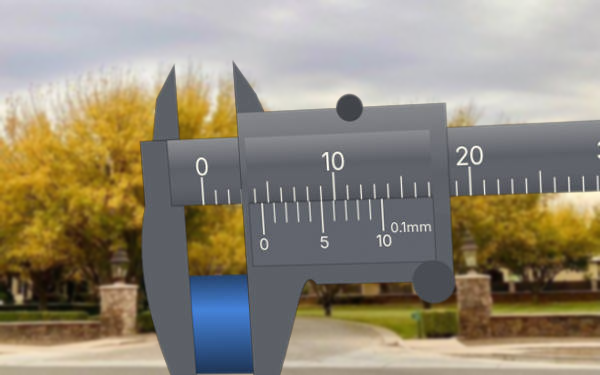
4.5 mm
